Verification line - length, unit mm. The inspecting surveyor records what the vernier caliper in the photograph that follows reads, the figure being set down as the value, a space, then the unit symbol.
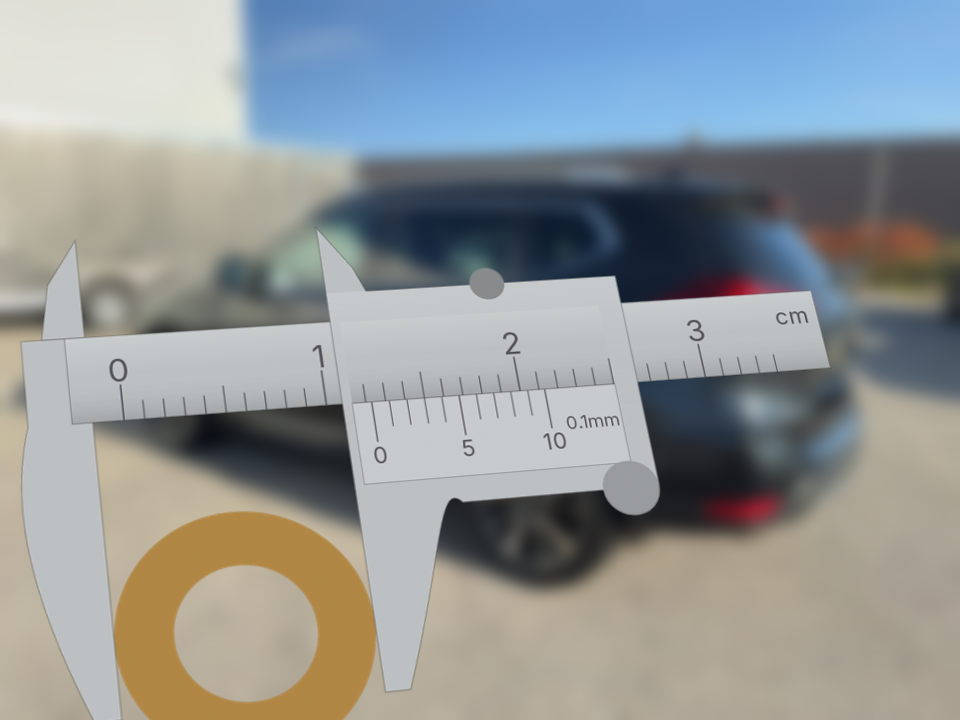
12.3 mm
